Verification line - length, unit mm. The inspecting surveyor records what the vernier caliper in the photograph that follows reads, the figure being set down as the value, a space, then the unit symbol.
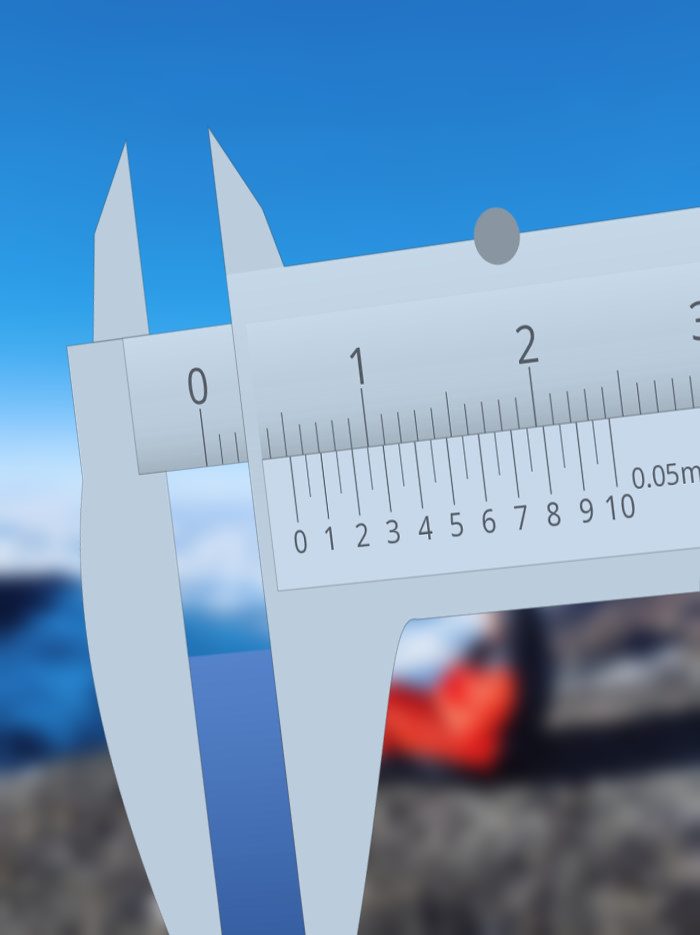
5.2 mm
